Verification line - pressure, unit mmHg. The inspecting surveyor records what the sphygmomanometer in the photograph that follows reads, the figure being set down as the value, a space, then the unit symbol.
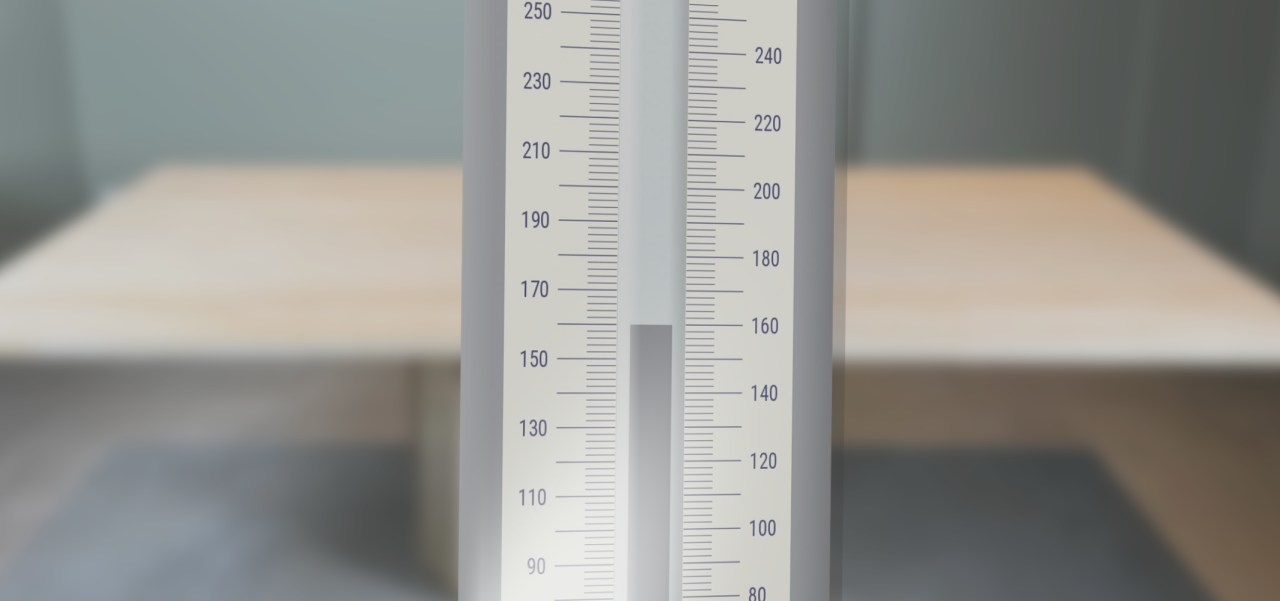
160 mmHg
